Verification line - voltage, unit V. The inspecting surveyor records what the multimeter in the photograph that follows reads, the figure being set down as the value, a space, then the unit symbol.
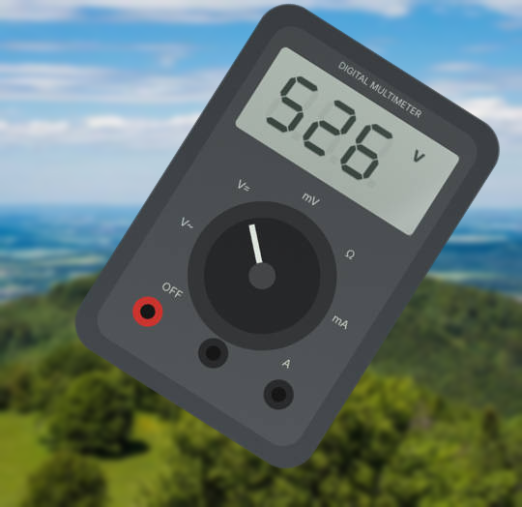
526 V
